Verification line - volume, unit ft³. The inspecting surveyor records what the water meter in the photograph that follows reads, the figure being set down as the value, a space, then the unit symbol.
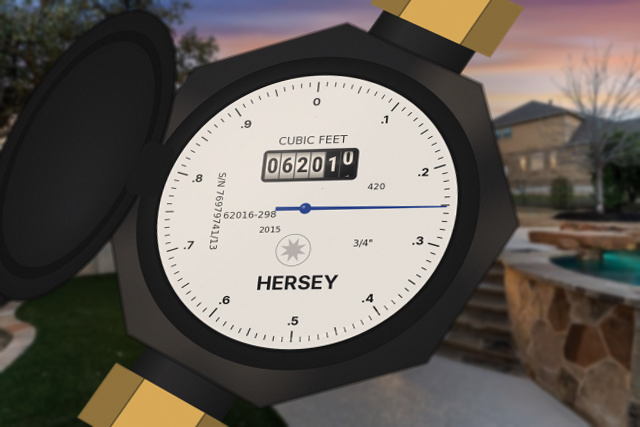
62010.25 ft³
